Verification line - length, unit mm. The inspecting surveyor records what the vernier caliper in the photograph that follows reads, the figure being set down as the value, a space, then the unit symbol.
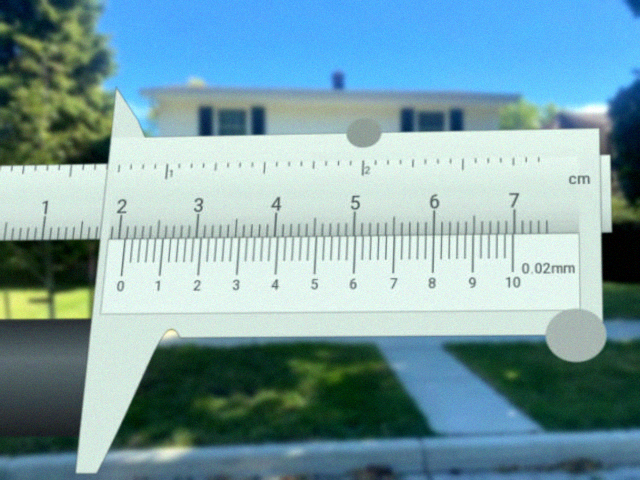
20.8 mm
